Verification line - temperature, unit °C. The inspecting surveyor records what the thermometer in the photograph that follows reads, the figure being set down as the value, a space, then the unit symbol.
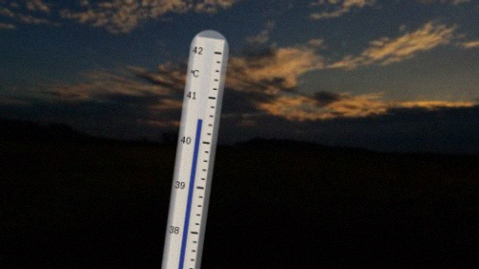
40.5 °C
